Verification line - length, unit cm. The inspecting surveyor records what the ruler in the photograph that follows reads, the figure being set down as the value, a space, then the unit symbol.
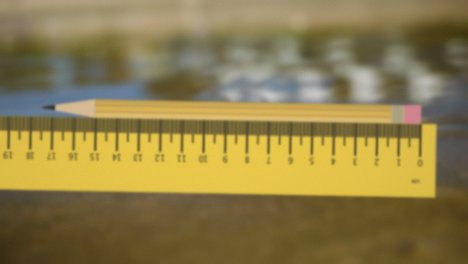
17.5 cm
